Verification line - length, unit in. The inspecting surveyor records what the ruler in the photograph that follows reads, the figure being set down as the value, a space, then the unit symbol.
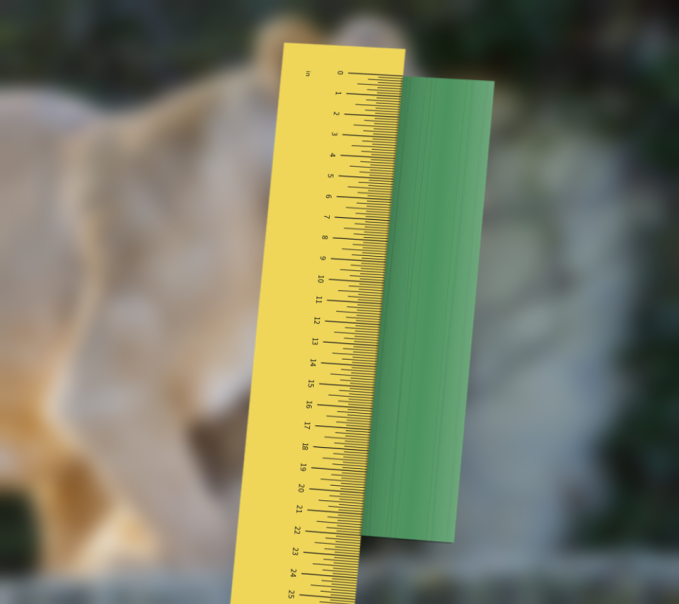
22 in
